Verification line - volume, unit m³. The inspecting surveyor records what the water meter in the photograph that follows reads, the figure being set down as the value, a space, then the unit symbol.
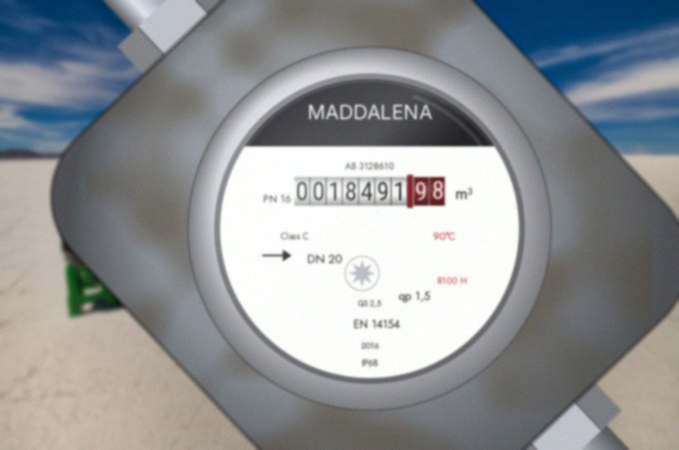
18491.98 m³
